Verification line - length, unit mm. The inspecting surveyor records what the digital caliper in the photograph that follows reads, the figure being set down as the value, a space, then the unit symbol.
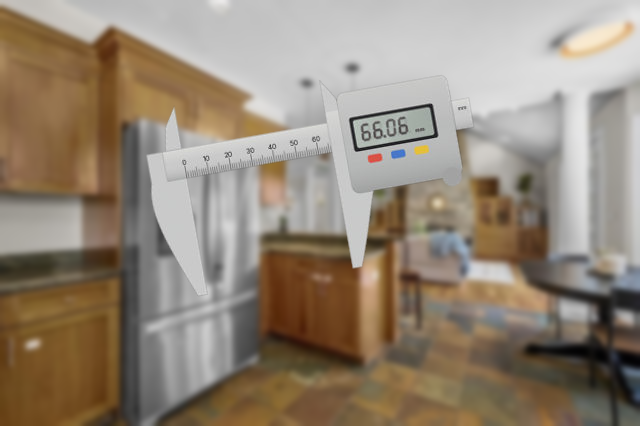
66.06 mm
